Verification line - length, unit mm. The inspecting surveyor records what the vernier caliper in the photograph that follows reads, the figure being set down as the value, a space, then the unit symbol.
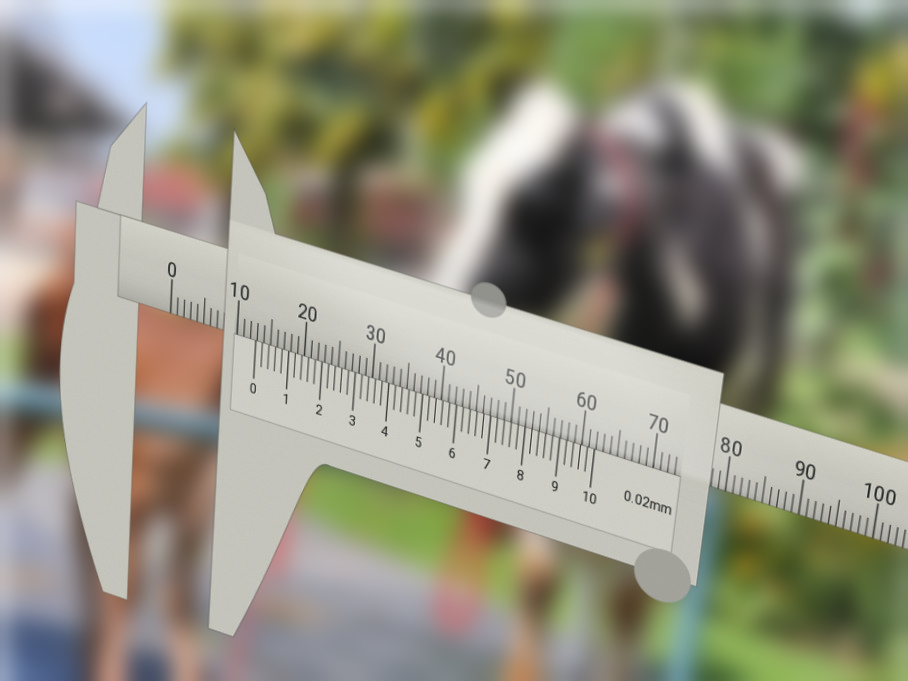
12.8 mm
